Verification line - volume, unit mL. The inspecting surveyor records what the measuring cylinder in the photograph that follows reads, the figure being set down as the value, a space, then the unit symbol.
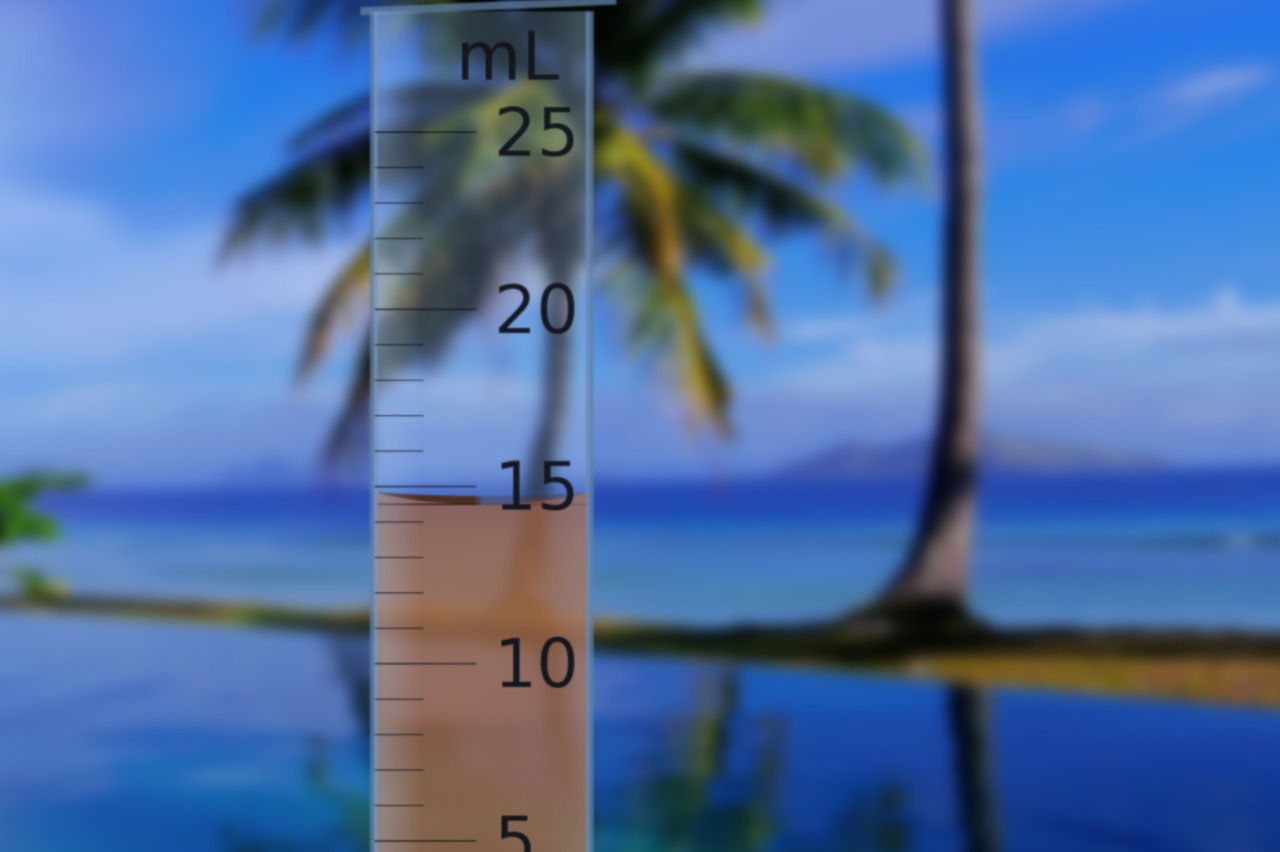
14.5 mL
